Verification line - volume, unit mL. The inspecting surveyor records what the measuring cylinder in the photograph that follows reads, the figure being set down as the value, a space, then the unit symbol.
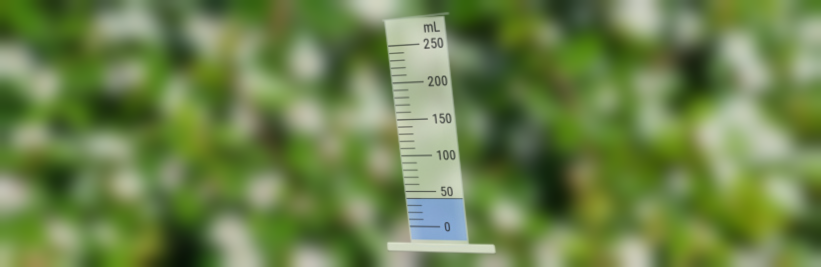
40 mL
